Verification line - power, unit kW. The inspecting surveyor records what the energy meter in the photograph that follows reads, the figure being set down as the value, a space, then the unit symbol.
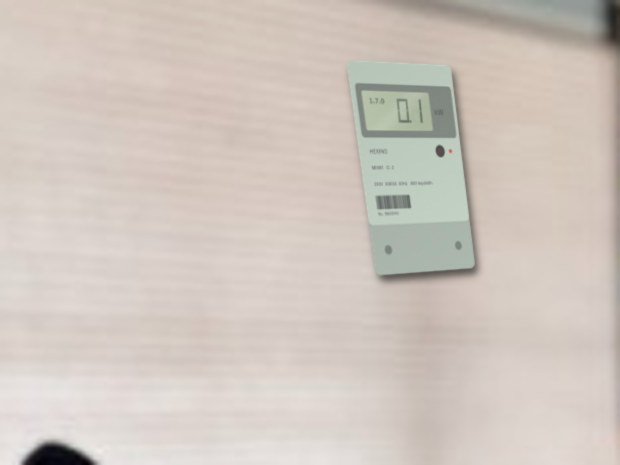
0.1 kW
